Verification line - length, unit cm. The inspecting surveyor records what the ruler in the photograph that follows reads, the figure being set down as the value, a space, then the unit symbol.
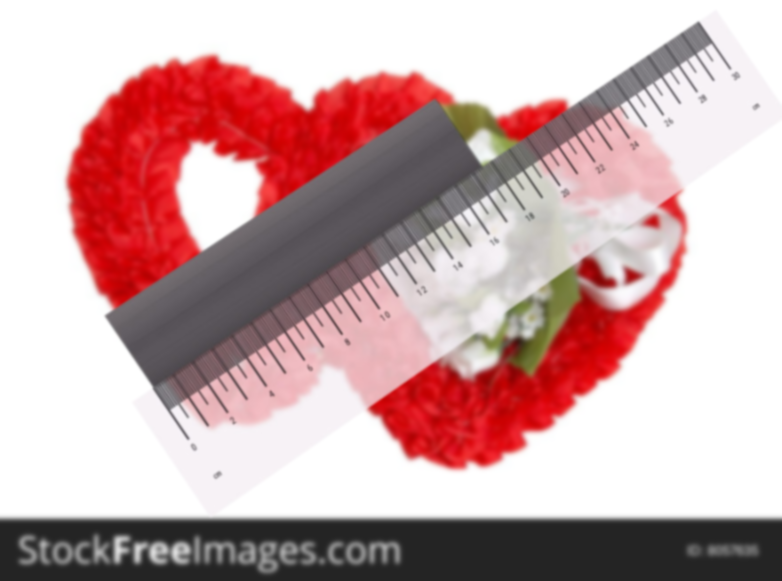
17.5 cm
